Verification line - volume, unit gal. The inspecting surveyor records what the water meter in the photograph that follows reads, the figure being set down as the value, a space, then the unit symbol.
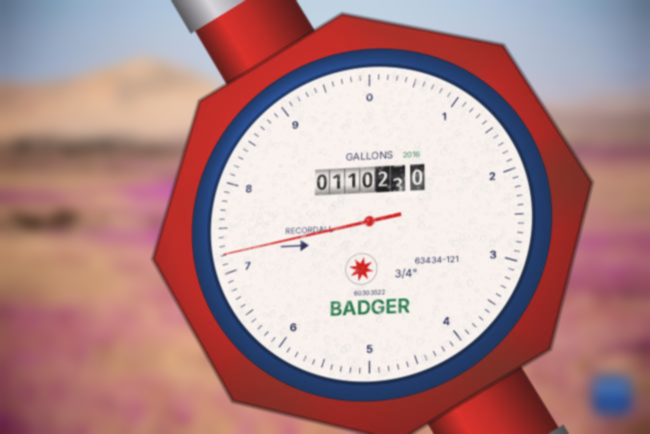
110227.2 gal
